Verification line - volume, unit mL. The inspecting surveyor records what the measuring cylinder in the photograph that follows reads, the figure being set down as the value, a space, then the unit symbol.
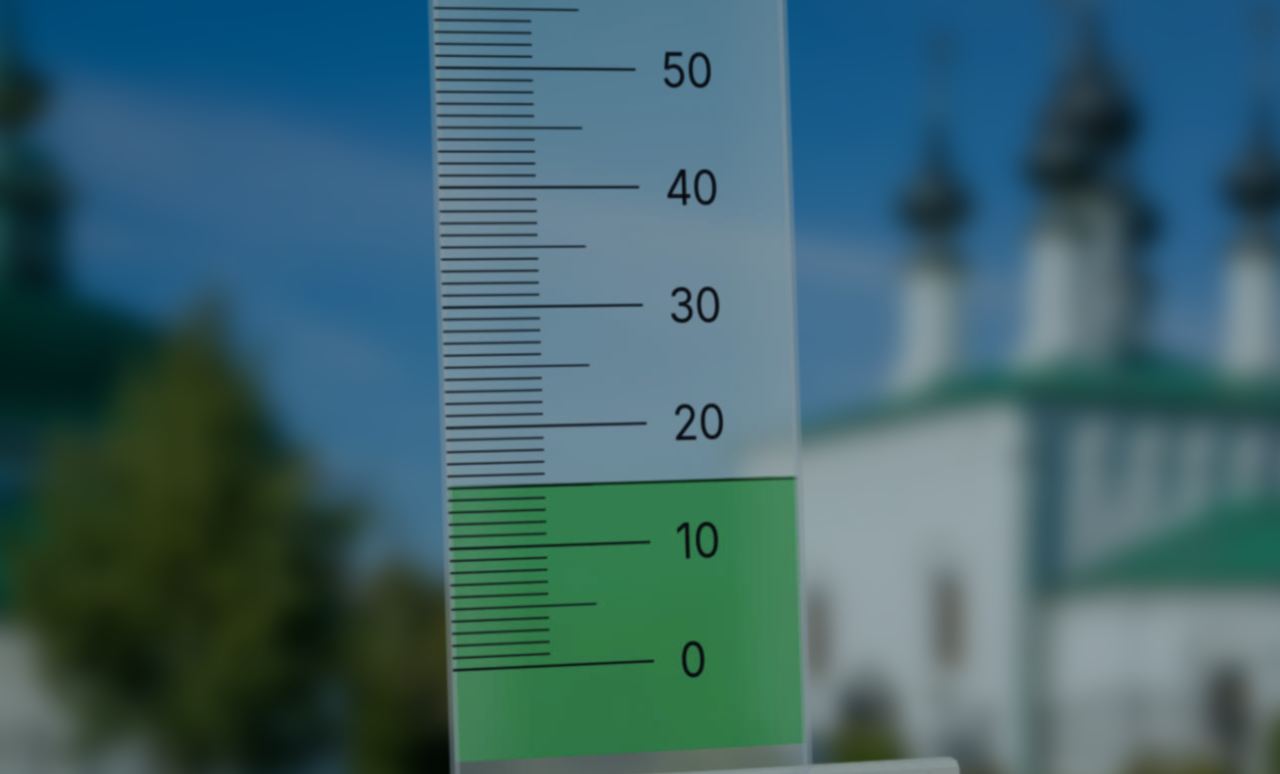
15 mL
